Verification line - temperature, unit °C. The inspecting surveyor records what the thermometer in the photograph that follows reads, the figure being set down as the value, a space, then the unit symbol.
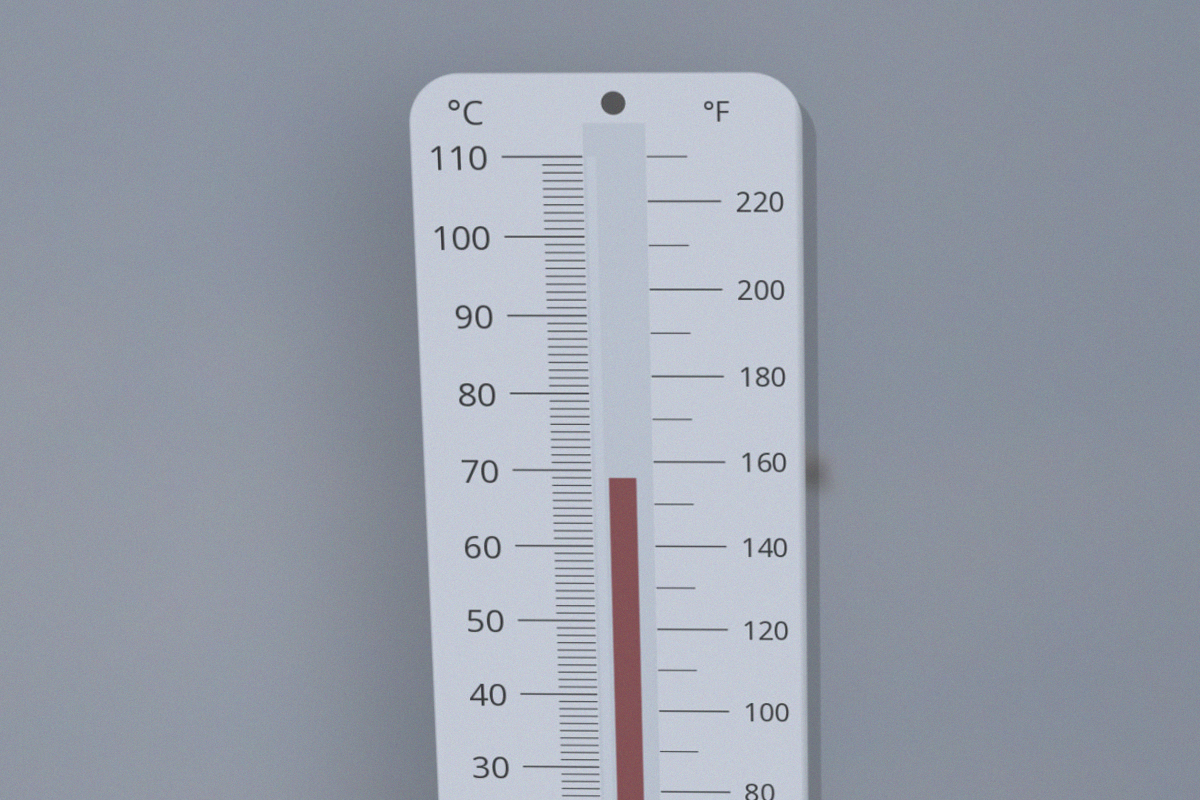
69 °C
